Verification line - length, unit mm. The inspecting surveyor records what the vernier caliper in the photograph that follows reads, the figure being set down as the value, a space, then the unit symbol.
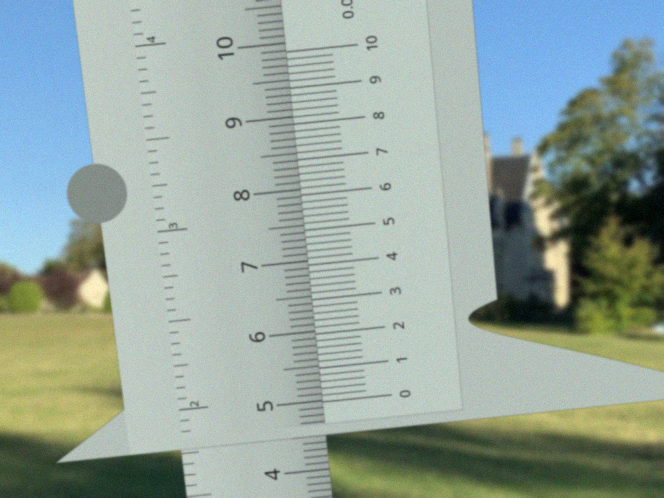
49.8 mm
